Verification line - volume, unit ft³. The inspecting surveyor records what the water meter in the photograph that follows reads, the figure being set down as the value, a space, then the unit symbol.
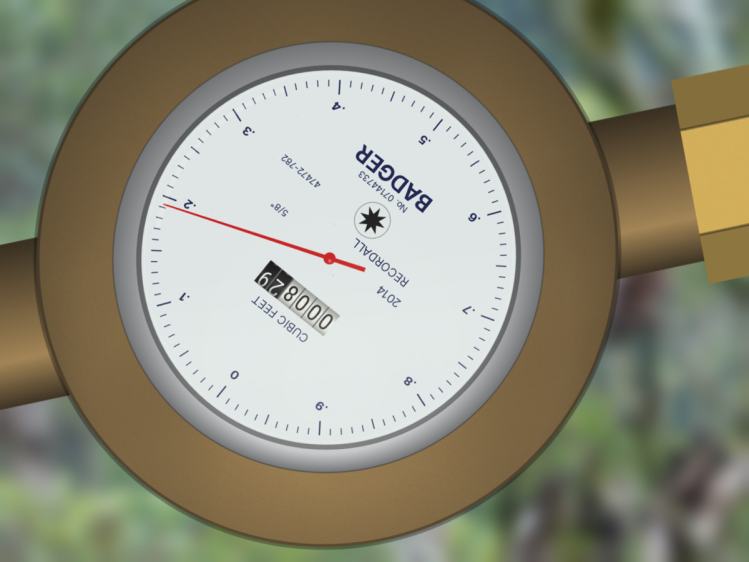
829.19 ft³
